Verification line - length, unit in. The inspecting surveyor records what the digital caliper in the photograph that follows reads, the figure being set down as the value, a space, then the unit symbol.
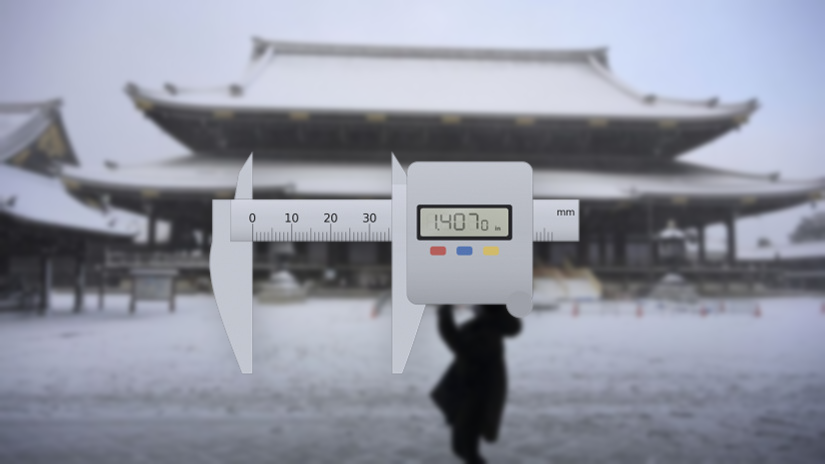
1.4070 in
